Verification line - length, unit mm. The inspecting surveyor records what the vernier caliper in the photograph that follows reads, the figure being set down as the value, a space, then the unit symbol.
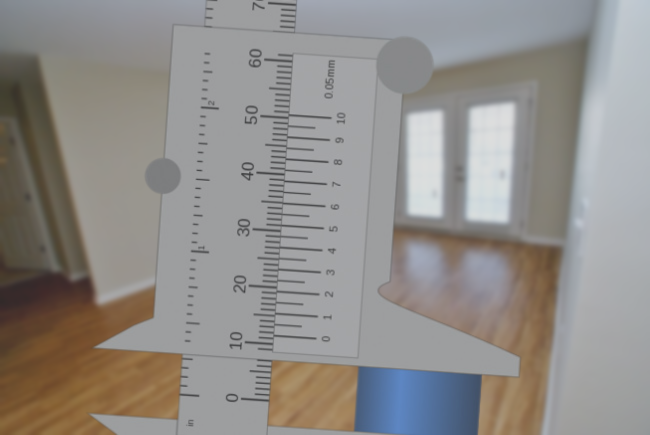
11.5 mm
